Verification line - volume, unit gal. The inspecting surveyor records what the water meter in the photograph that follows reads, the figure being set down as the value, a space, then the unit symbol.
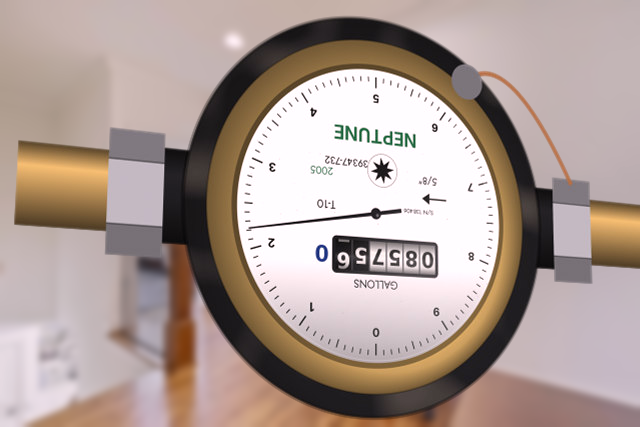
857562.2 gal
